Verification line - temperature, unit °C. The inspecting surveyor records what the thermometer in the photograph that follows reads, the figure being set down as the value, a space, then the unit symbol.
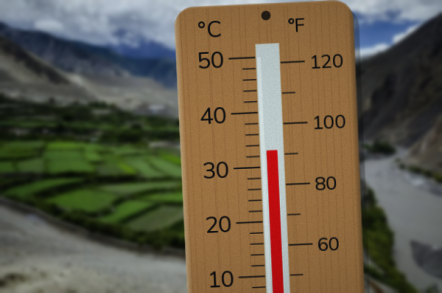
33 °C
